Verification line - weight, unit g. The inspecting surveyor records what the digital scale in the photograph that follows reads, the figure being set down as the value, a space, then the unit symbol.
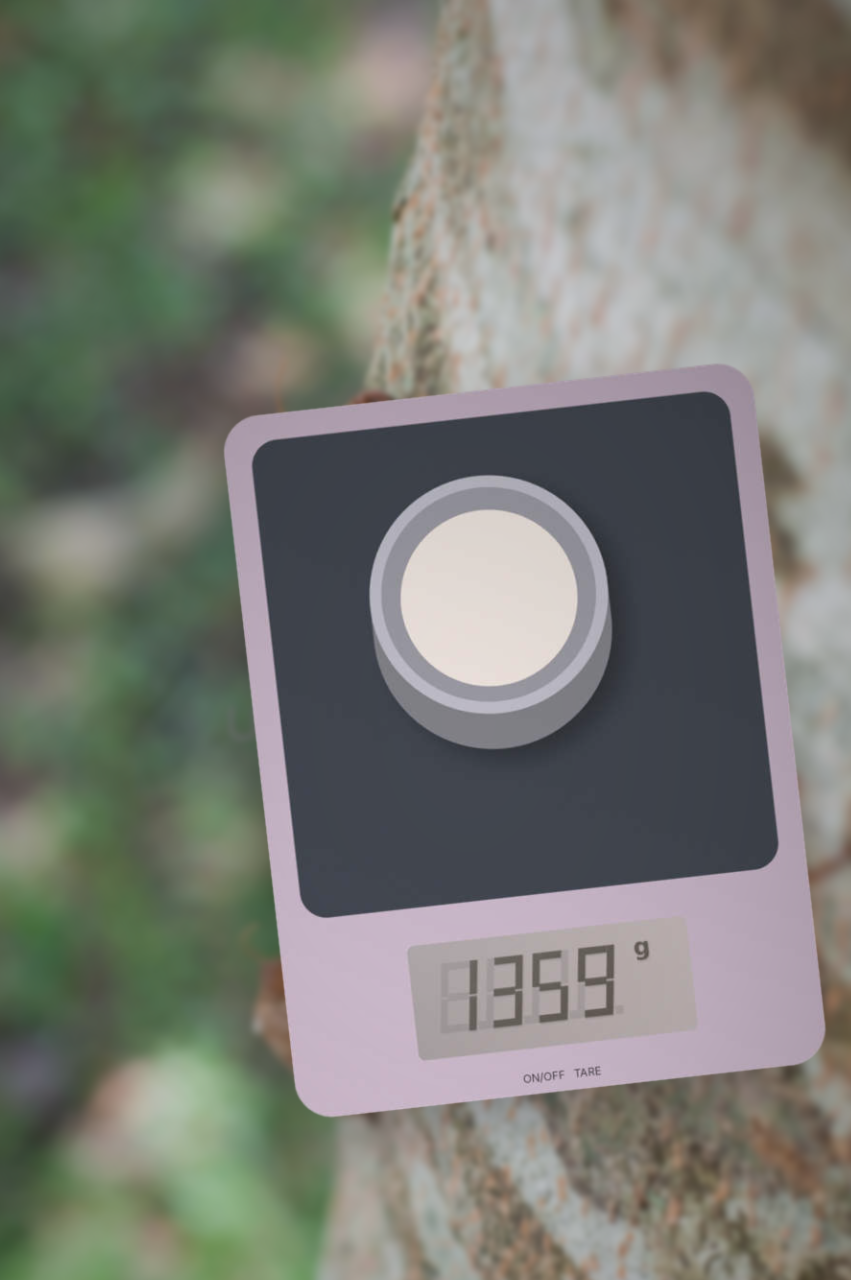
1359 g
